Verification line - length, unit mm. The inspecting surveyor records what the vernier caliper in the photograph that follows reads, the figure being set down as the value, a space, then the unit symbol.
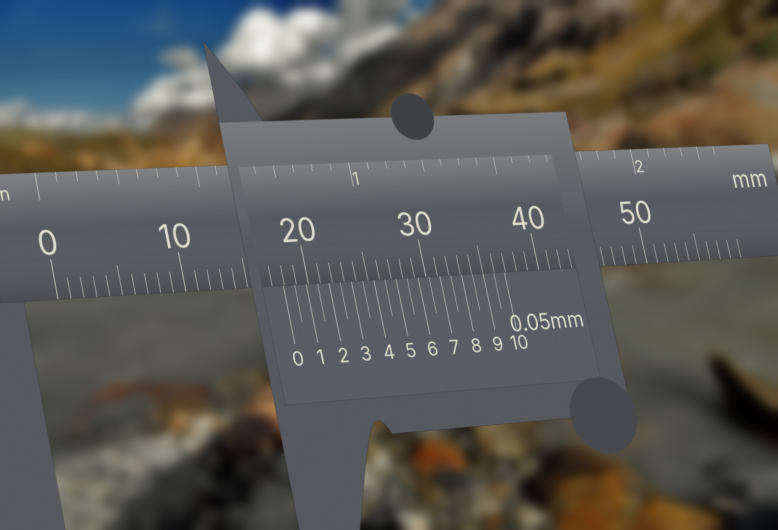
17.9 mm
